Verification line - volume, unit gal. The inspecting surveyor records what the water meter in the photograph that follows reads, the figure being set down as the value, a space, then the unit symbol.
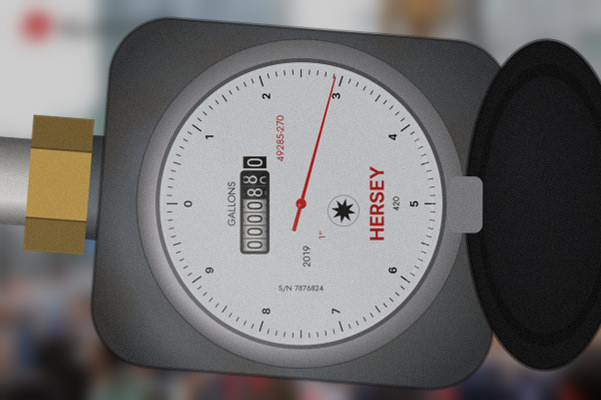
882.9 gal
